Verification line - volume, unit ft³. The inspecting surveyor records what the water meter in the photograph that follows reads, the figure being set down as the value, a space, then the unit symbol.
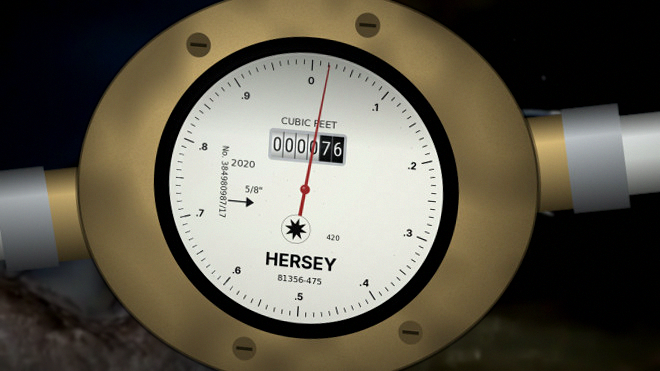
76.02 ft³
